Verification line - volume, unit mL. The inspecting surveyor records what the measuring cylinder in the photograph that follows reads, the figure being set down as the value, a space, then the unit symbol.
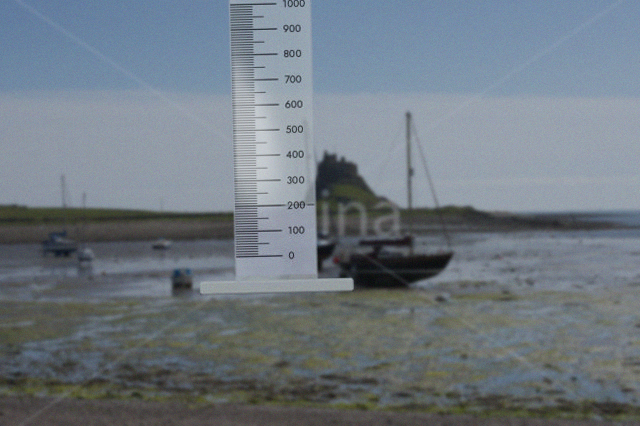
200 mL
